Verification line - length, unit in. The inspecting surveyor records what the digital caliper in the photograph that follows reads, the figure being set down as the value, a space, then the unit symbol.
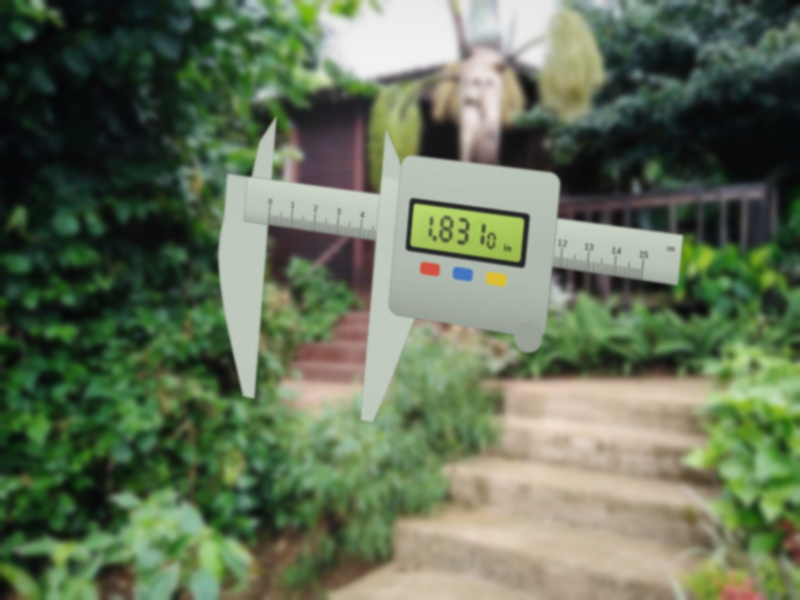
1.8310 in
